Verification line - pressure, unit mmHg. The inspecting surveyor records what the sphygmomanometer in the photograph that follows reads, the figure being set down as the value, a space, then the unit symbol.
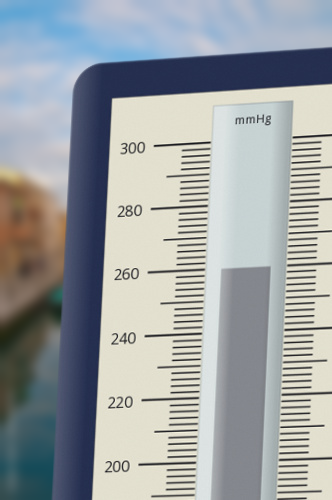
260 mmHg
